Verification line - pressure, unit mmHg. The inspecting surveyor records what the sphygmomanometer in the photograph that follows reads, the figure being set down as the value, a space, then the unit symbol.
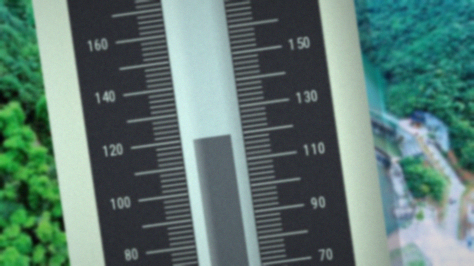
120 mmHg
